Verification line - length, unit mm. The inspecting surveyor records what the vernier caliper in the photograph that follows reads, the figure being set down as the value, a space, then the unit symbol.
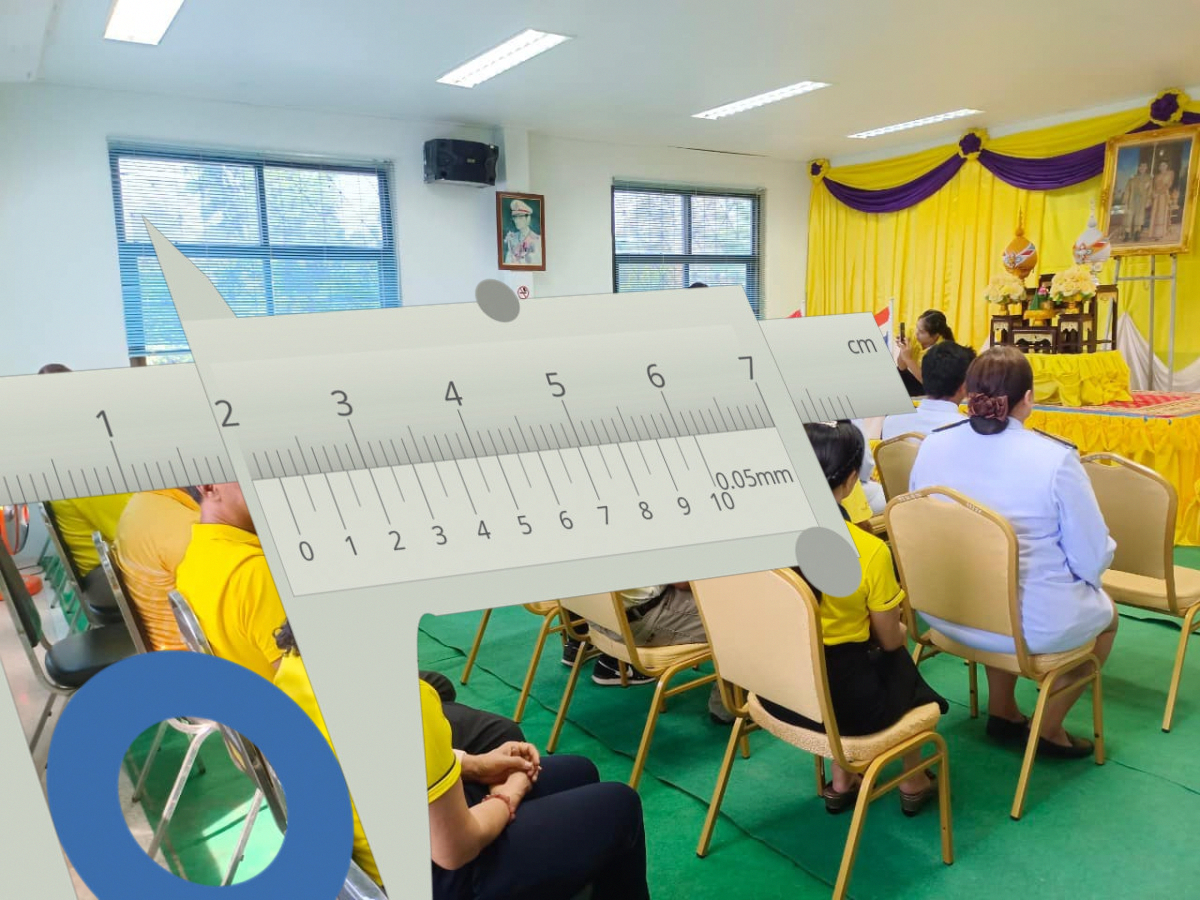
22.4 mm
